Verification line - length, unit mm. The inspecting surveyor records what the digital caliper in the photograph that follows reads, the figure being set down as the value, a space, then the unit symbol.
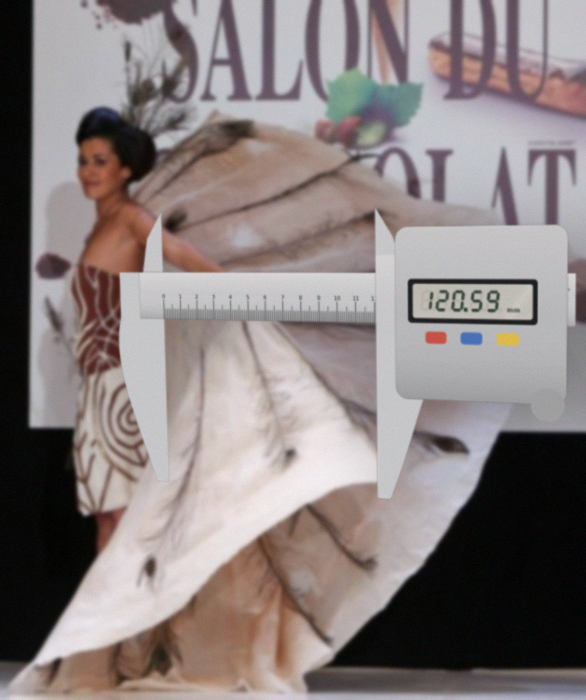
120.59 mm
